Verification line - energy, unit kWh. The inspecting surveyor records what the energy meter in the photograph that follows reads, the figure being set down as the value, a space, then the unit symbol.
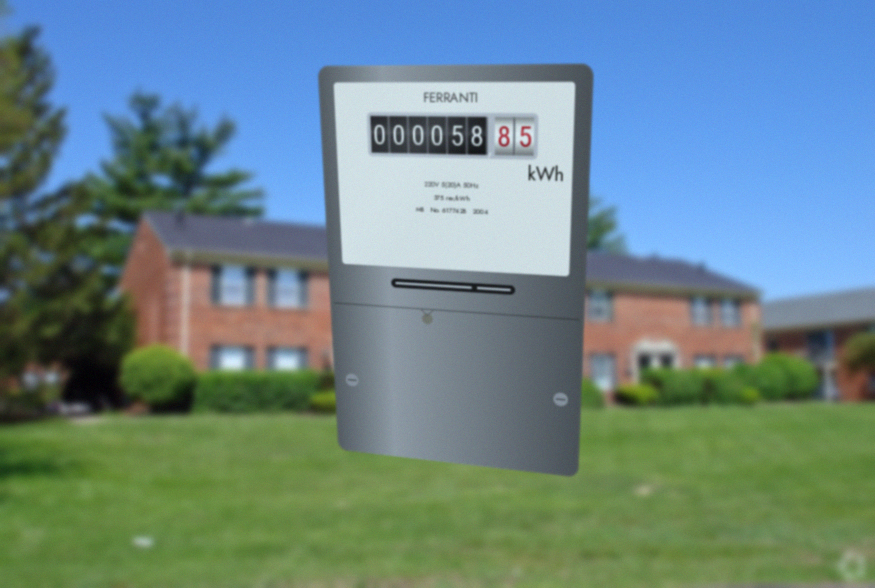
58.85 kWh
